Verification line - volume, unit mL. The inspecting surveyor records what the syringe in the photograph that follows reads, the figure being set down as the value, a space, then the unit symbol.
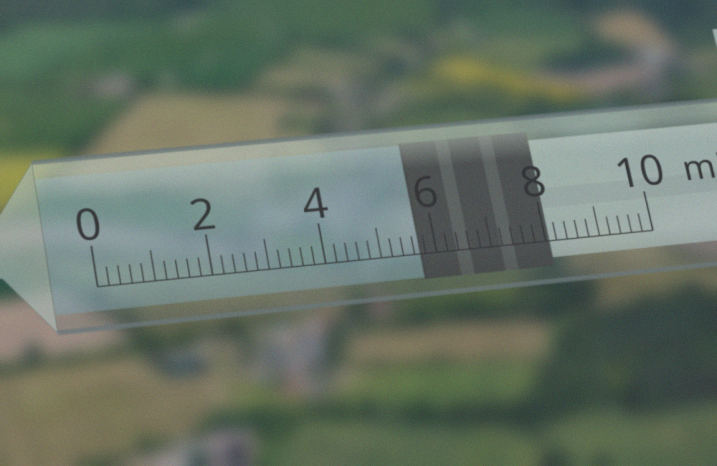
5.7 mL
